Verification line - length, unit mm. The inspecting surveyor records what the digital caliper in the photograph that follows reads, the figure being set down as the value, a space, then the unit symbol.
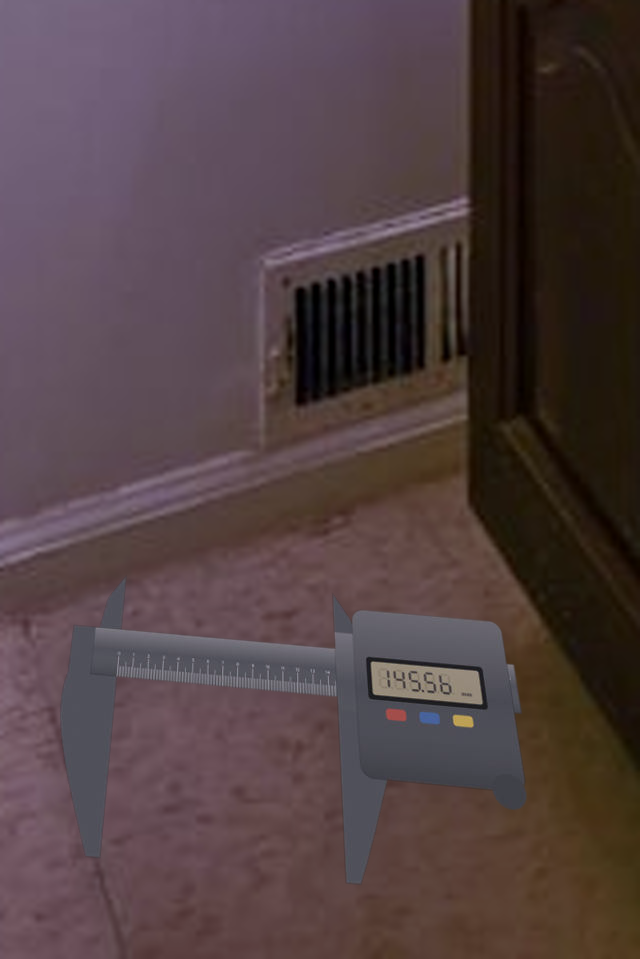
145.56 mm
